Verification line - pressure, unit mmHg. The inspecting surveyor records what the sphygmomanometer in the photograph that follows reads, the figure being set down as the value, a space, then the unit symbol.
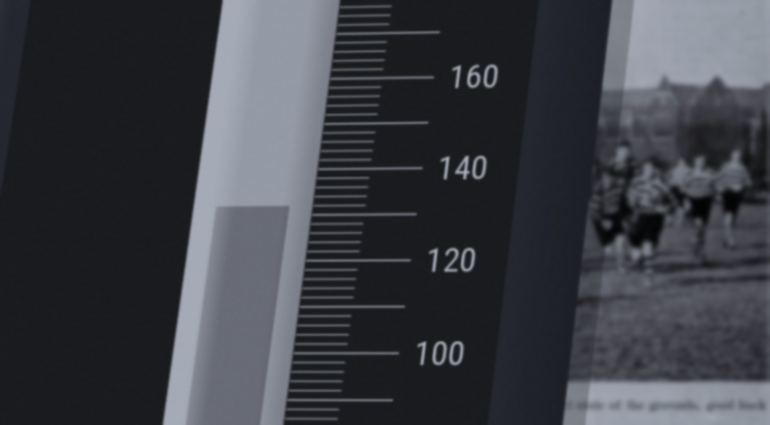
132 mmHg
